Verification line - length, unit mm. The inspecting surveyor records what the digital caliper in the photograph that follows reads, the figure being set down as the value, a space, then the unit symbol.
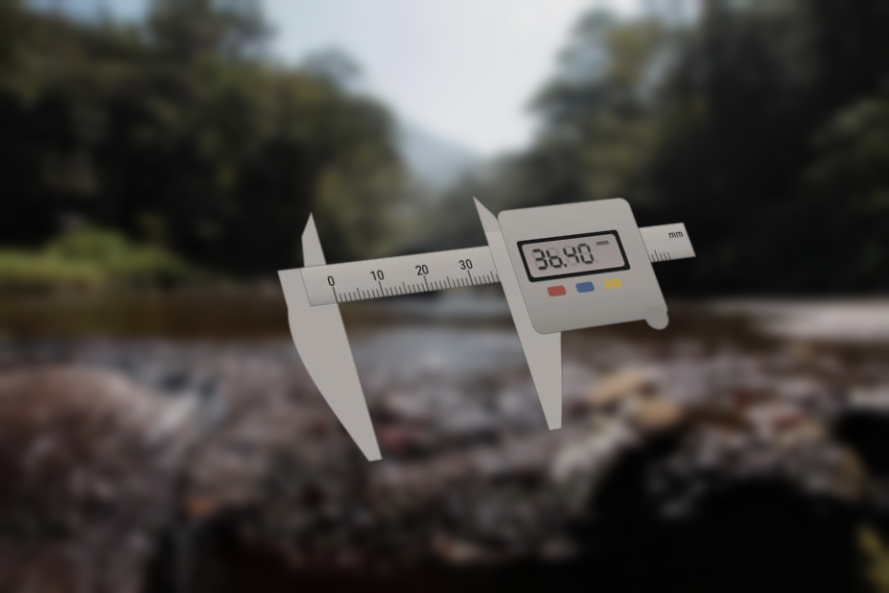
36.40 mm
